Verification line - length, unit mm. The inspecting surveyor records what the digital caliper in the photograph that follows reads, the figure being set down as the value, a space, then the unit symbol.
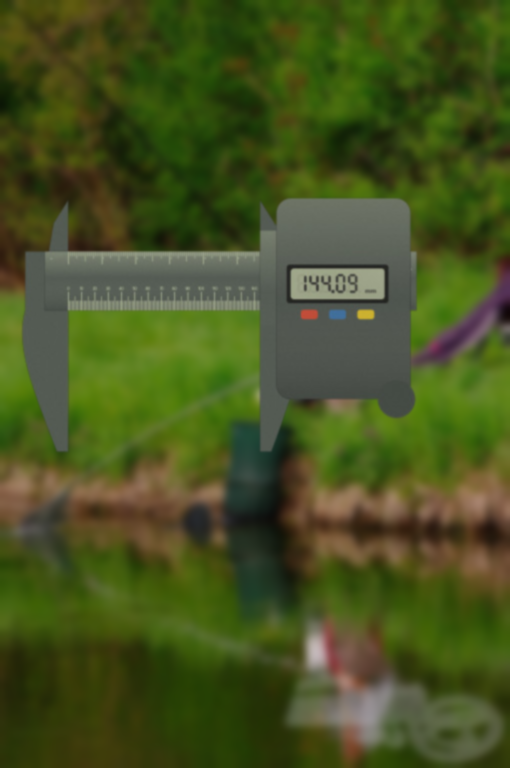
144.09 mm
